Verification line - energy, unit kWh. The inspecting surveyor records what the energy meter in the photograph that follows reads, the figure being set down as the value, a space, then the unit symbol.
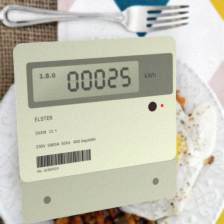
25 kWh
